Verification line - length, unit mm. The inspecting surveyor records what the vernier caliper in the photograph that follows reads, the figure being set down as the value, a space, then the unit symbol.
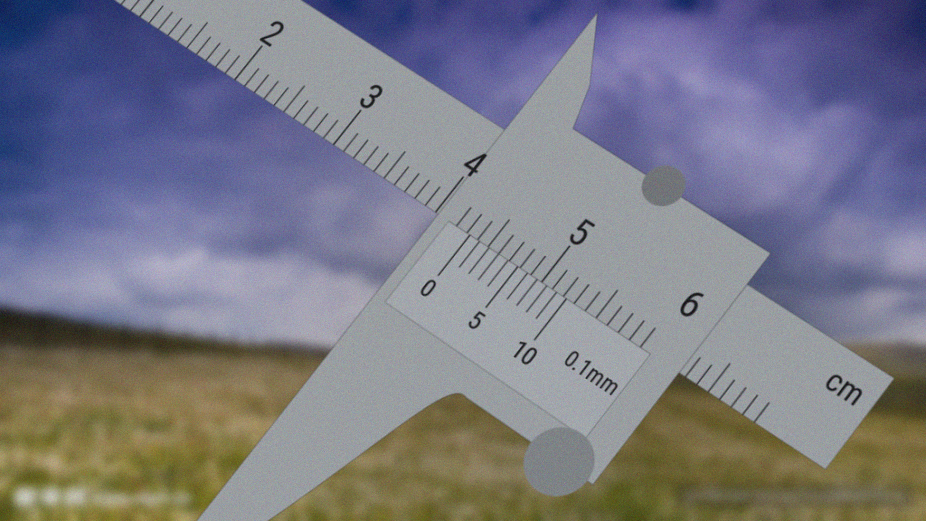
43.3 mm
